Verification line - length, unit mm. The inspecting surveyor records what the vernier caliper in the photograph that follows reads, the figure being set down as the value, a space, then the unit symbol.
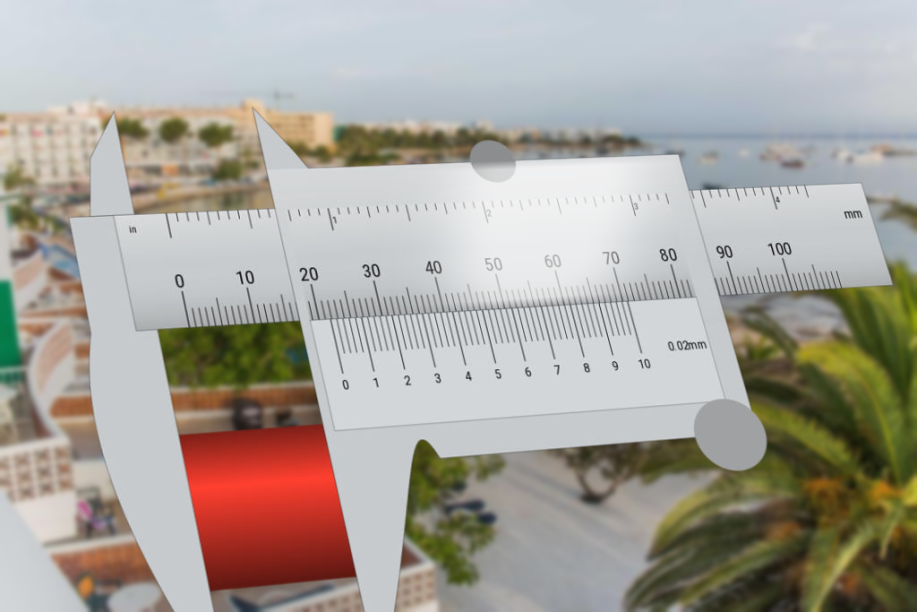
21.8 mm
